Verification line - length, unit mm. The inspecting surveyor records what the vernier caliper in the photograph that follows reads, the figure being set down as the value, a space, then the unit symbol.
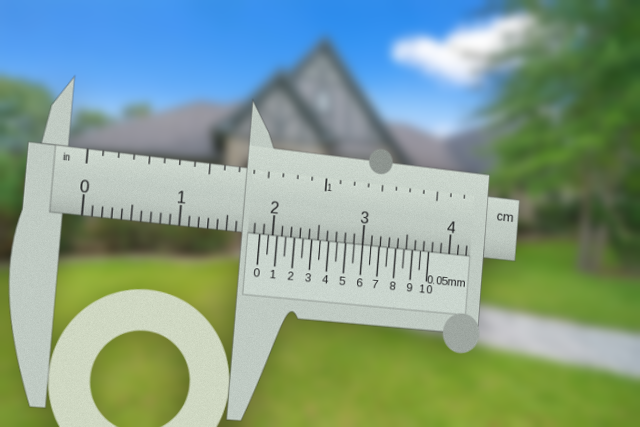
18.6 mm
